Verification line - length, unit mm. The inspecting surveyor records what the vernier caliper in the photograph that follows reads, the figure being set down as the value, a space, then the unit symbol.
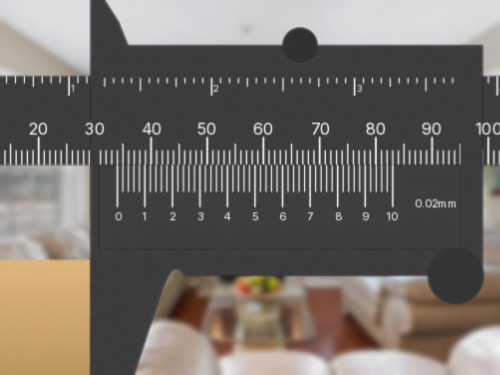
34.0 mm
